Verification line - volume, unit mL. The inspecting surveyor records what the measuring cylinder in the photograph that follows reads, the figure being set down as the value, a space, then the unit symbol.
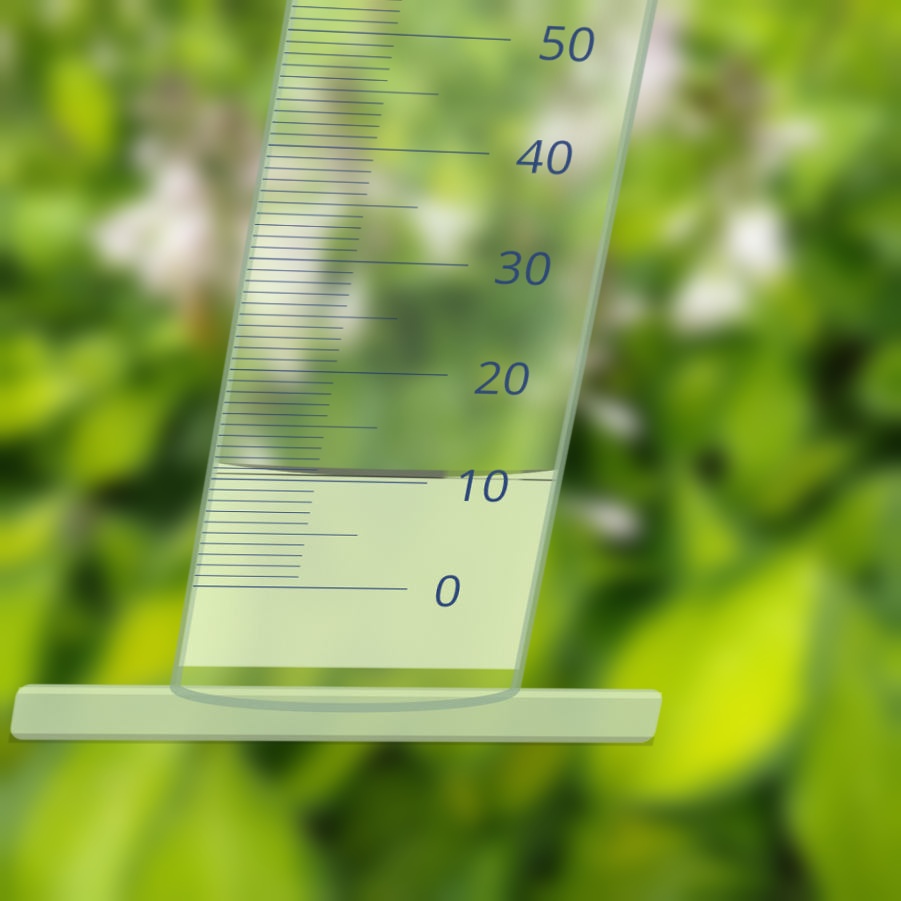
10.5 mL
